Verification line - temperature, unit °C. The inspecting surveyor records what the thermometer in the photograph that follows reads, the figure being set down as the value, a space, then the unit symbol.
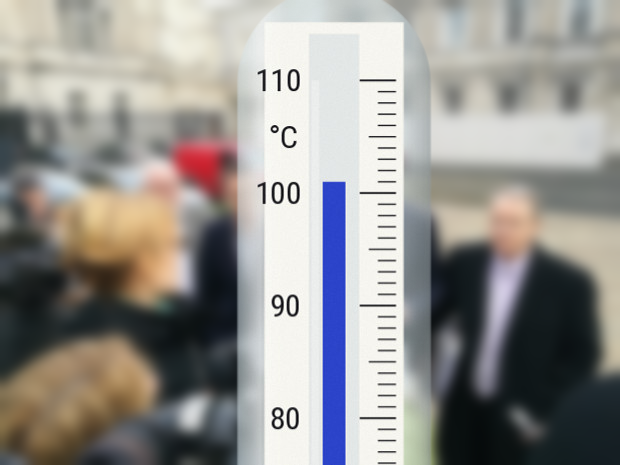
101 °C
